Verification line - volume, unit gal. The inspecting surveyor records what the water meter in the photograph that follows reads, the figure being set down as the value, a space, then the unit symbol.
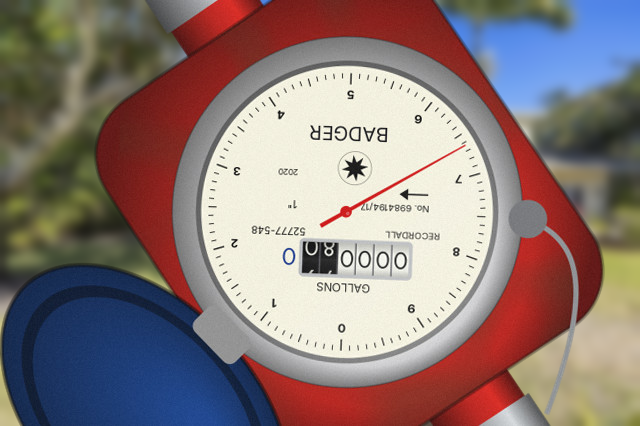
796.6 gal
